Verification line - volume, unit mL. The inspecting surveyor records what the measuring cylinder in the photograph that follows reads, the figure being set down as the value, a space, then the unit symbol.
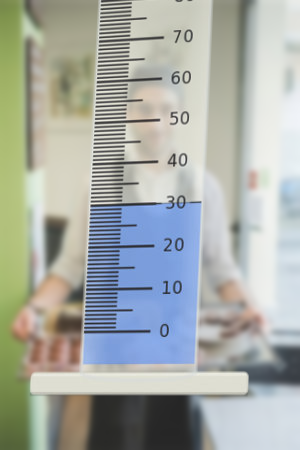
30 mL
